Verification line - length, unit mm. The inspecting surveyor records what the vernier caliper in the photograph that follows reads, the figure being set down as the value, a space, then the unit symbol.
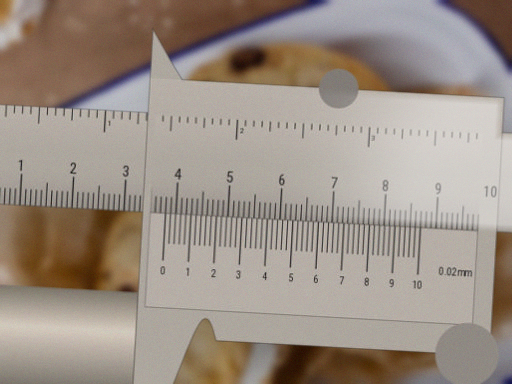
38.0 mm
